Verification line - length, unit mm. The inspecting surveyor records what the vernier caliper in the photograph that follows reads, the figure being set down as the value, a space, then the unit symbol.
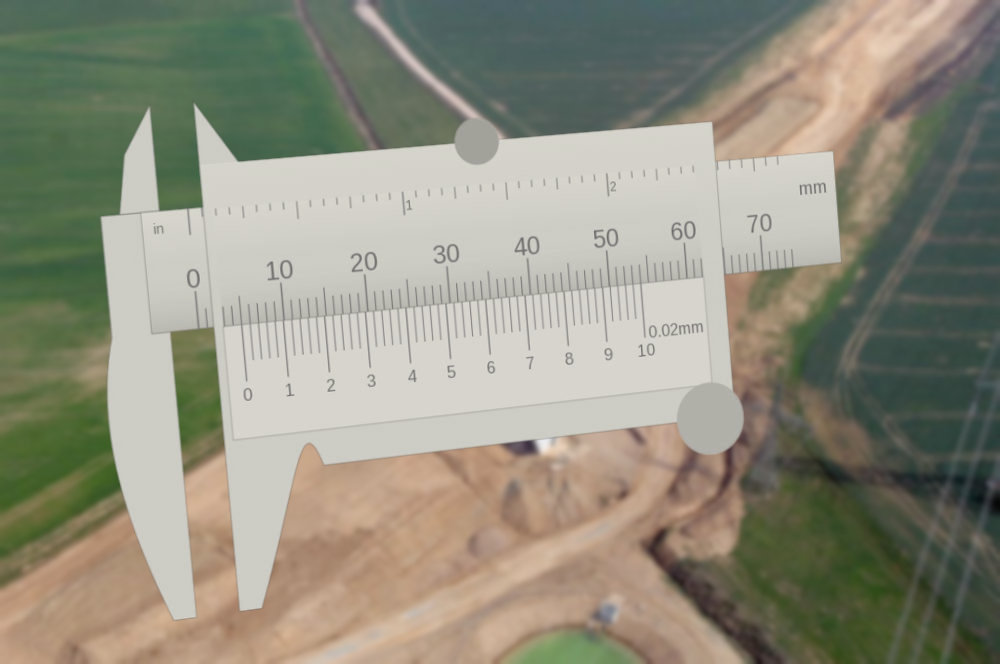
5.0 mm
